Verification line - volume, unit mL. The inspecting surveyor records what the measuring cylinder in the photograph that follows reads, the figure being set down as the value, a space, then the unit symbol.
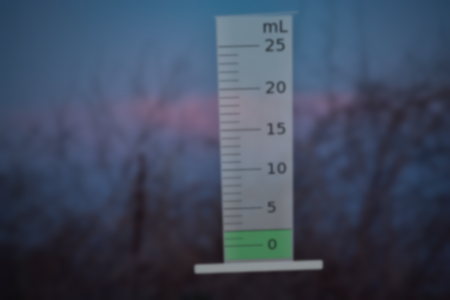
2 mL
